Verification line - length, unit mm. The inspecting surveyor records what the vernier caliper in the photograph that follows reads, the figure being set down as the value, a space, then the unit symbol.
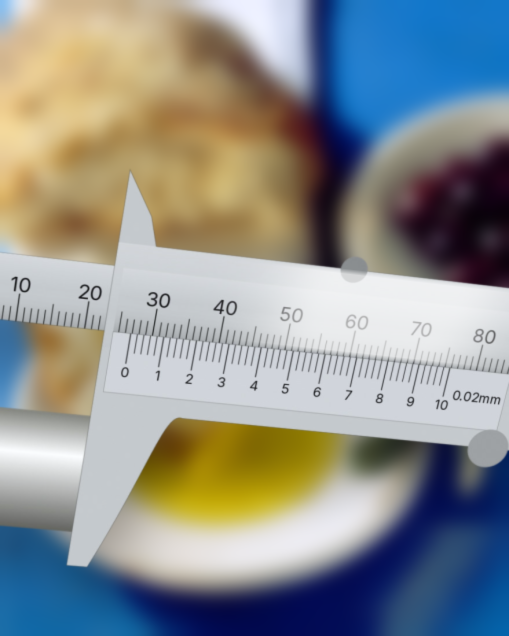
26.8 mm
